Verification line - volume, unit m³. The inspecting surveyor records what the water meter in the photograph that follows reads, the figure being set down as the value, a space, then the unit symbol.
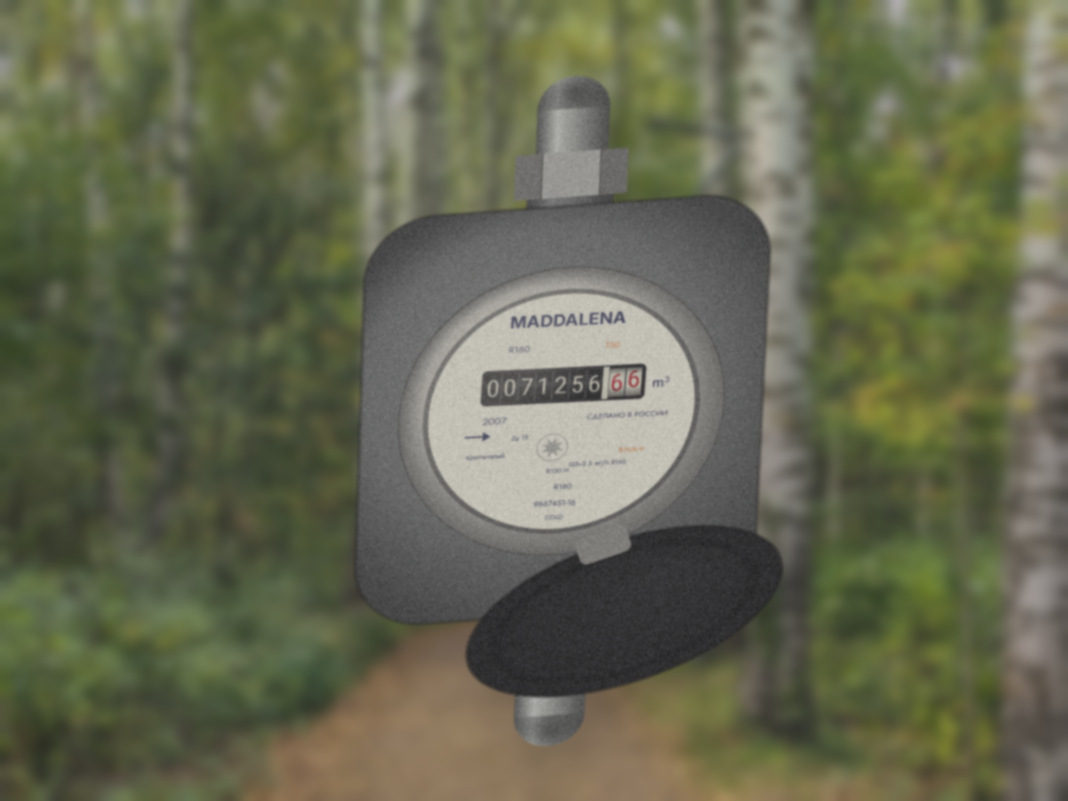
71256.66 m³
